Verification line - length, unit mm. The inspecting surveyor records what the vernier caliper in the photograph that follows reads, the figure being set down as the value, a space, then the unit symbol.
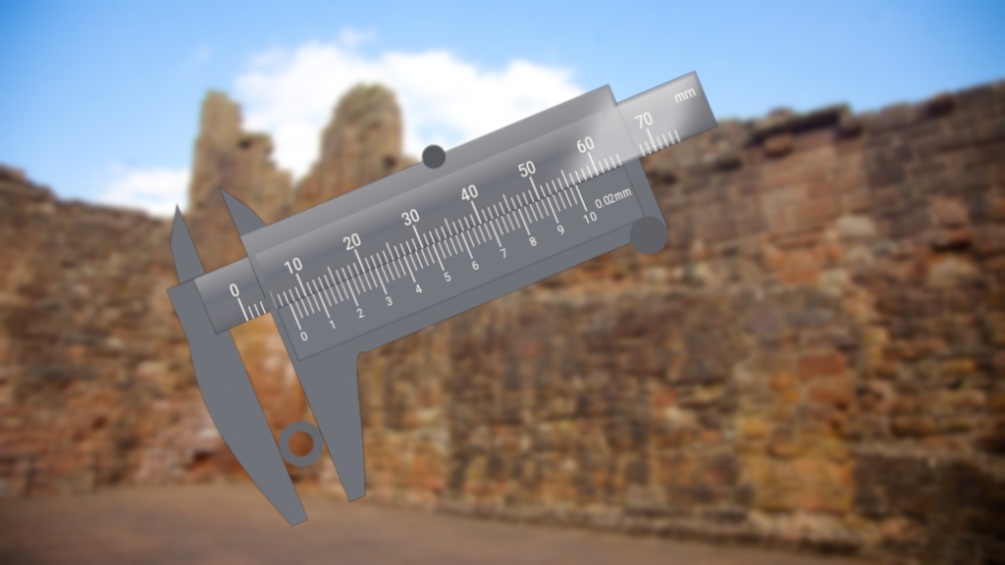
7.2 mm
